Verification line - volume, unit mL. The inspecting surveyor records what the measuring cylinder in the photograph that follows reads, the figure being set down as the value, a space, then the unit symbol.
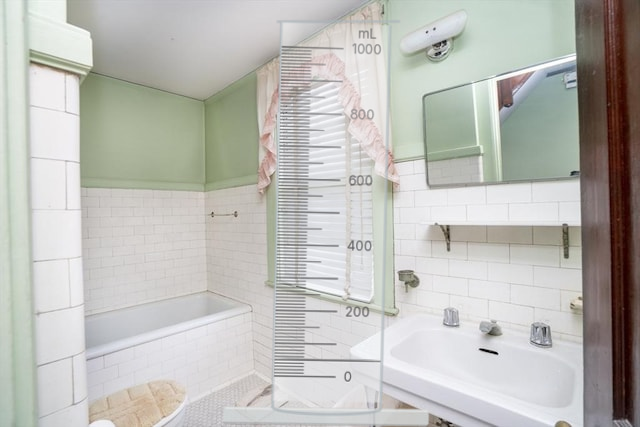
50 mL
